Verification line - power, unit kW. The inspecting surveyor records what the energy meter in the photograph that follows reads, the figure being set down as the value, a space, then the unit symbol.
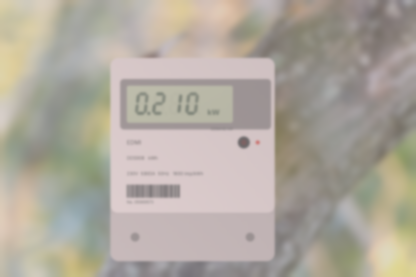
0.210 kW
